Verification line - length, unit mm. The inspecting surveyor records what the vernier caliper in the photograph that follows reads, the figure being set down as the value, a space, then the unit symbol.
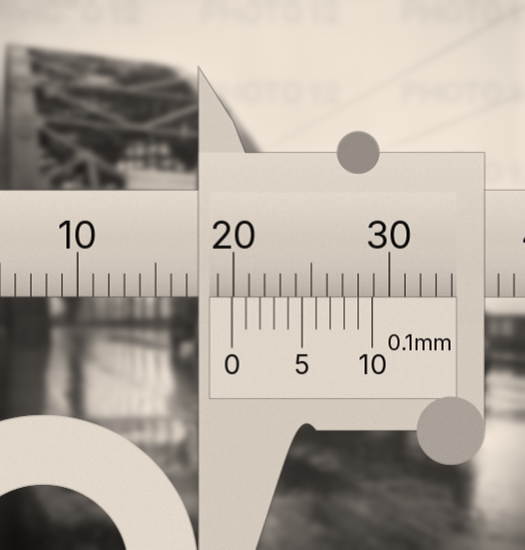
19.9 mm
